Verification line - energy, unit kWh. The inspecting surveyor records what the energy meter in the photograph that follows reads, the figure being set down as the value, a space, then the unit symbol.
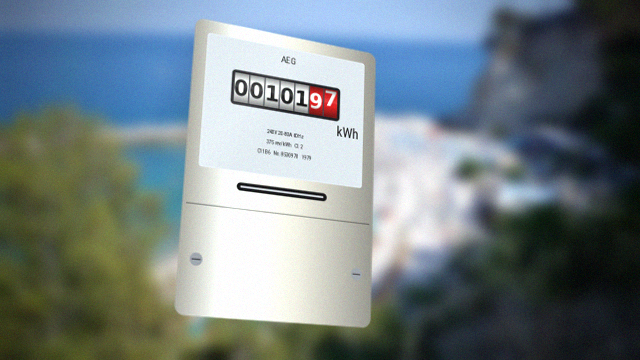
101.97 kWh
